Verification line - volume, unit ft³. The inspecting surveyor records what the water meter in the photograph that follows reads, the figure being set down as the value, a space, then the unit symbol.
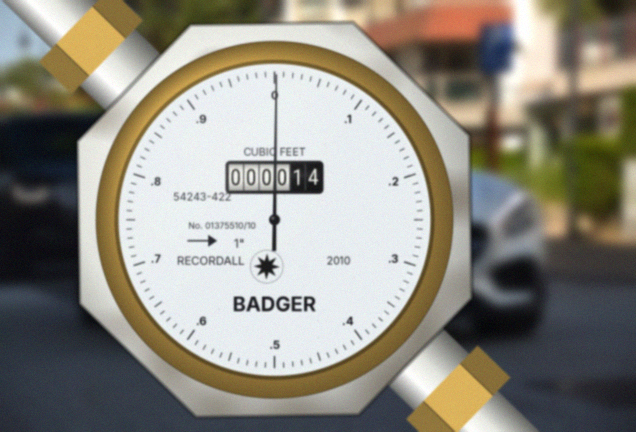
14.00 ft³
